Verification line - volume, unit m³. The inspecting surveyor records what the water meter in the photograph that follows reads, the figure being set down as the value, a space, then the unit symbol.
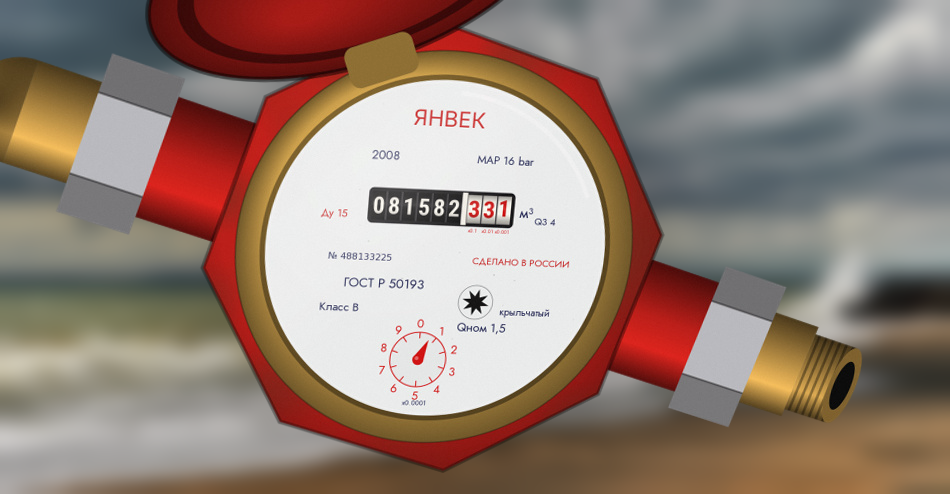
81582.3310 m³
